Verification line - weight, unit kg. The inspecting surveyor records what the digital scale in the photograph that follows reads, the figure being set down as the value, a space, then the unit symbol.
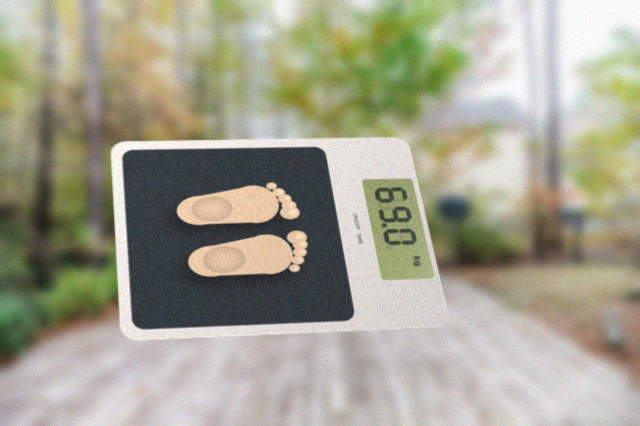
69.0 kg
